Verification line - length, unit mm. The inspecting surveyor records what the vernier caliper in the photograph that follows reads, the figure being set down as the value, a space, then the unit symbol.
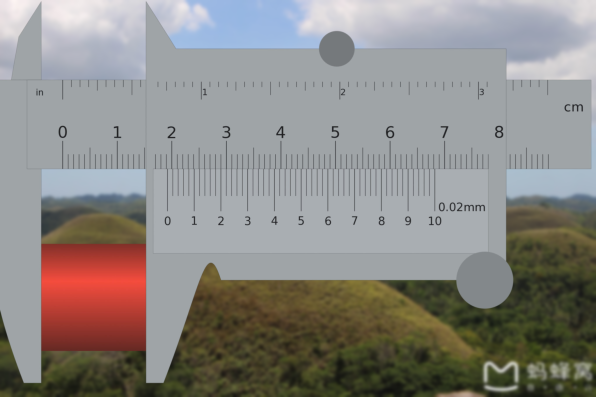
19.2 mm
